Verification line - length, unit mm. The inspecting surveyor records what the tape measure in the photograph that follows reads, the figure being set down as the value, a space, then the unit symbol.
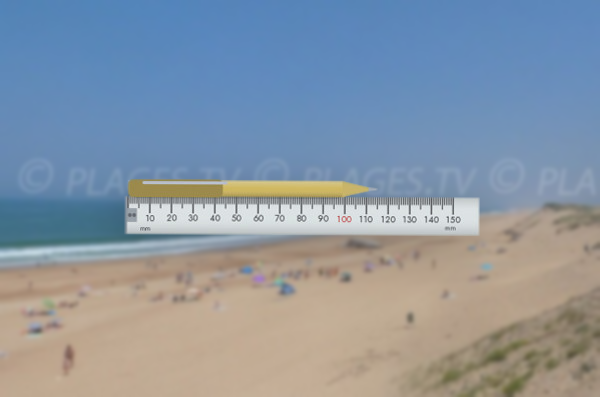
115 mm
